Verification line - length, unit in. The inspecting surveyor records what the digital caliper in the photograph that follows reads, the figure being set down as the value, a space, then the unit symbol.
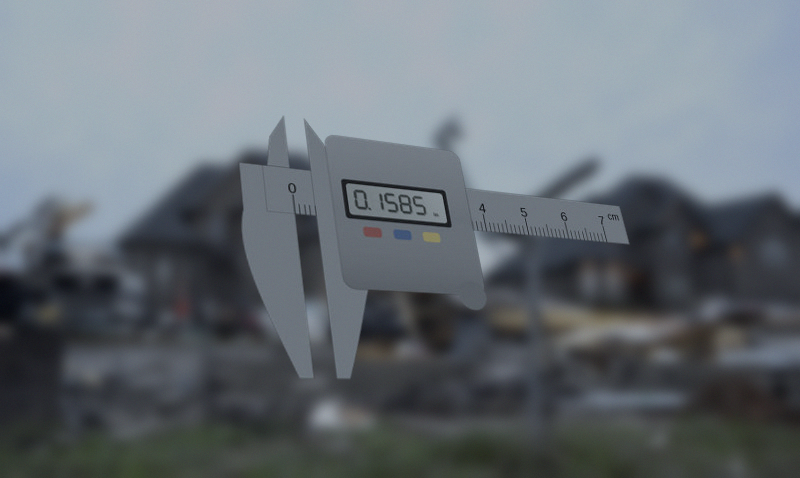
0.1585 in
